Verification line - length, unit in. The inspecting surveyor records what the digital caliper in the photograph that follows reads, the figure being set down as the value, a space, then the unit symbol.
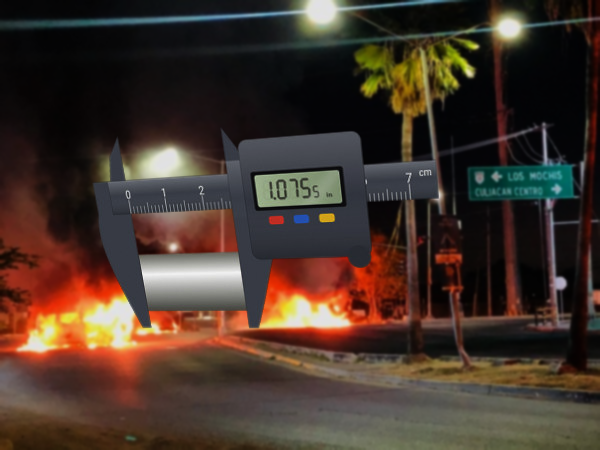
1.0755 in
